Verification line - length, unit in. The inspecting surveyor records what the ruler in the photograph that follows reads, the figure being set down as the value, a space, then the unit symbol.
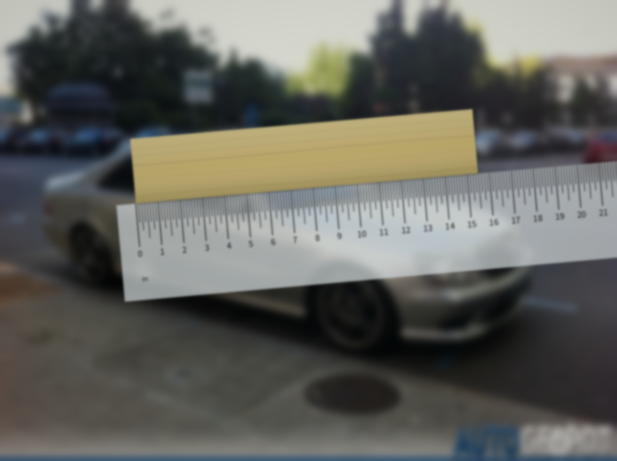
15.5 in
